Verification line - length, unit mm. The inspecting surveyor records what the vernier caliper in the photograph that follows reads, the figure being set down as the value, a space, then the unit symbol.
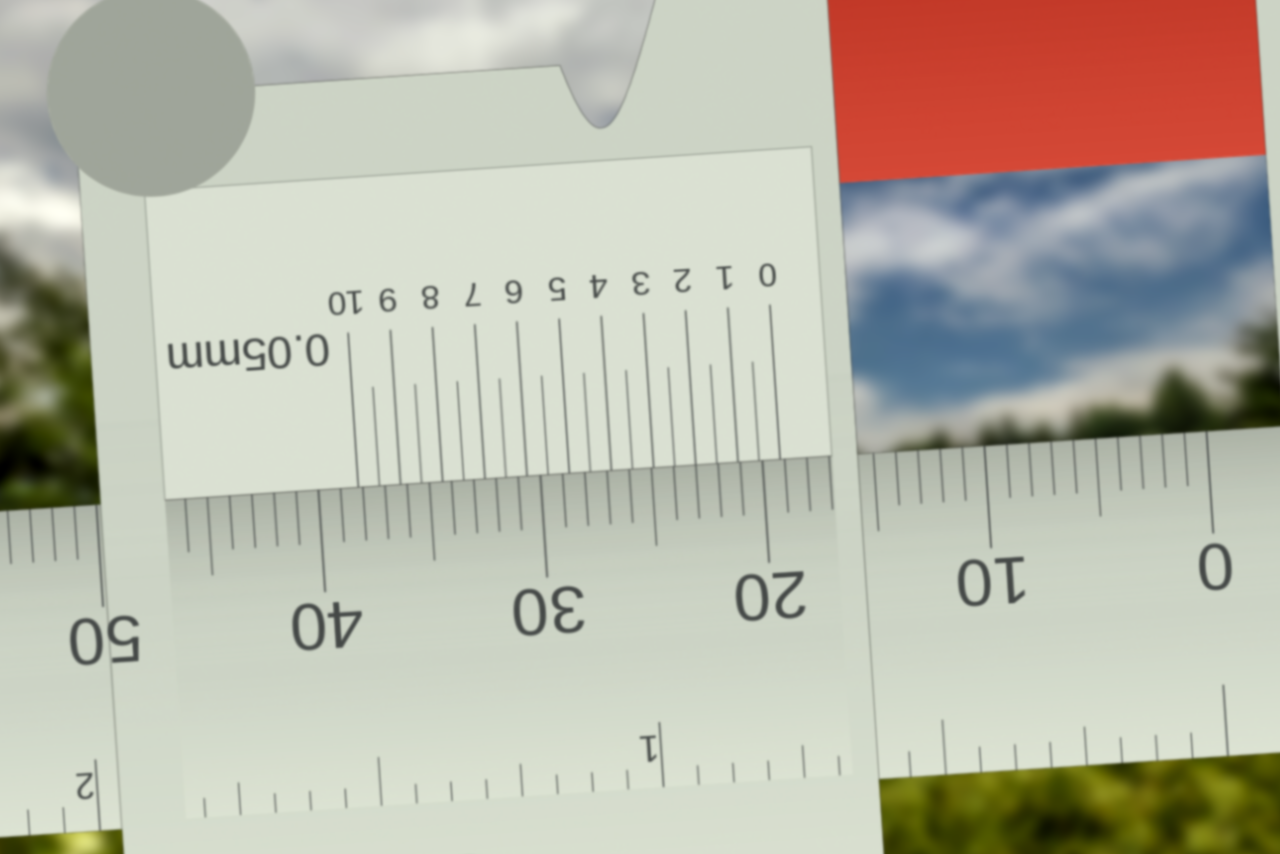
19.2 mm
